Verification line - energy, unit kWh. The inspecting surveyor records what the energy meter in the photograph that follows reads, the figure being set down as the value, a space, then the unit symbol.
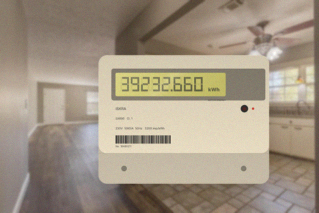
39232.660 kWh
